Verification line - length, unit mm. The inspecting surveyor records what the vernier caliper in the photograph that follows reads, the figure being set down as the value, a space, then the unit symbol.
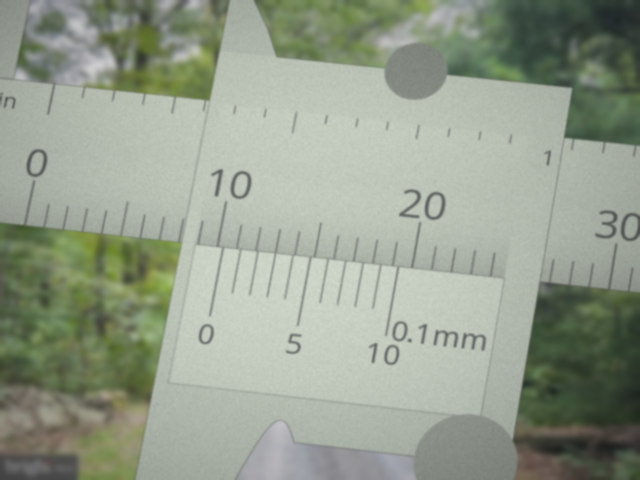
10.3 mm
